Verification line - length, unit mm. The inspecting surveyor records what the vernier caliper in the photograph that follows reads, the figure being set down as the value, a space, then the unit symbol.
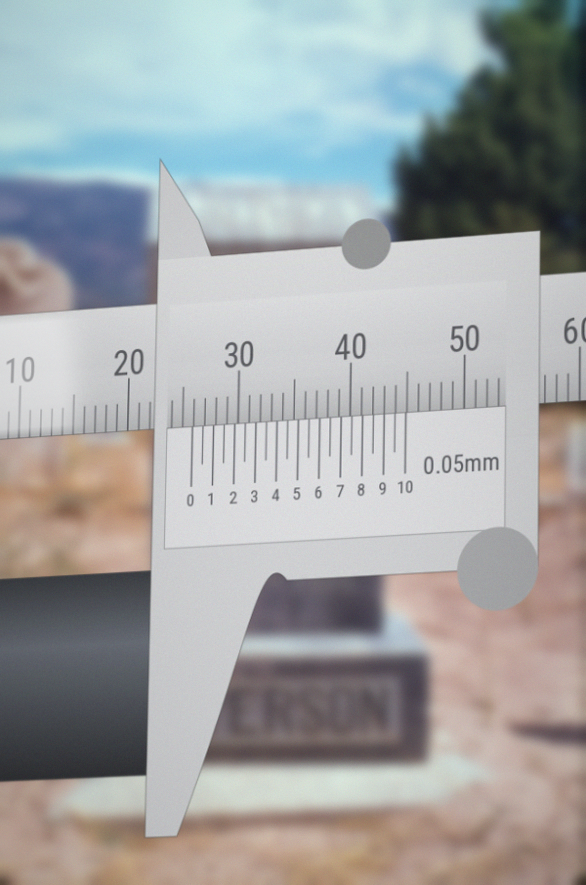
25.9 mm
